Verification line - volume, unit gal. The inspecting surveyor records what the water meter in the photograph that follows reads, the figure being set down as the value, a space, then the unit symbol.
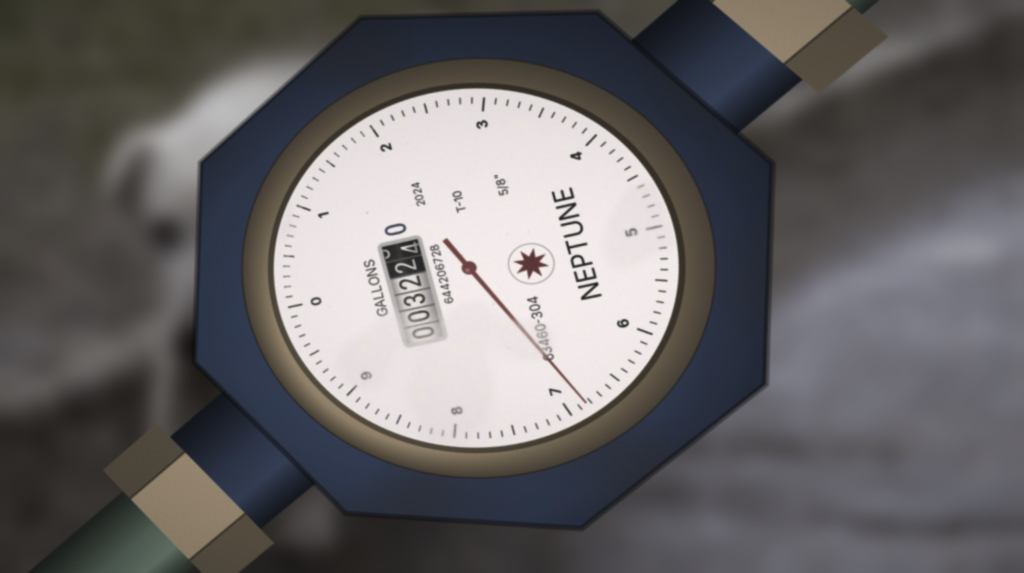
32236.8 gal
